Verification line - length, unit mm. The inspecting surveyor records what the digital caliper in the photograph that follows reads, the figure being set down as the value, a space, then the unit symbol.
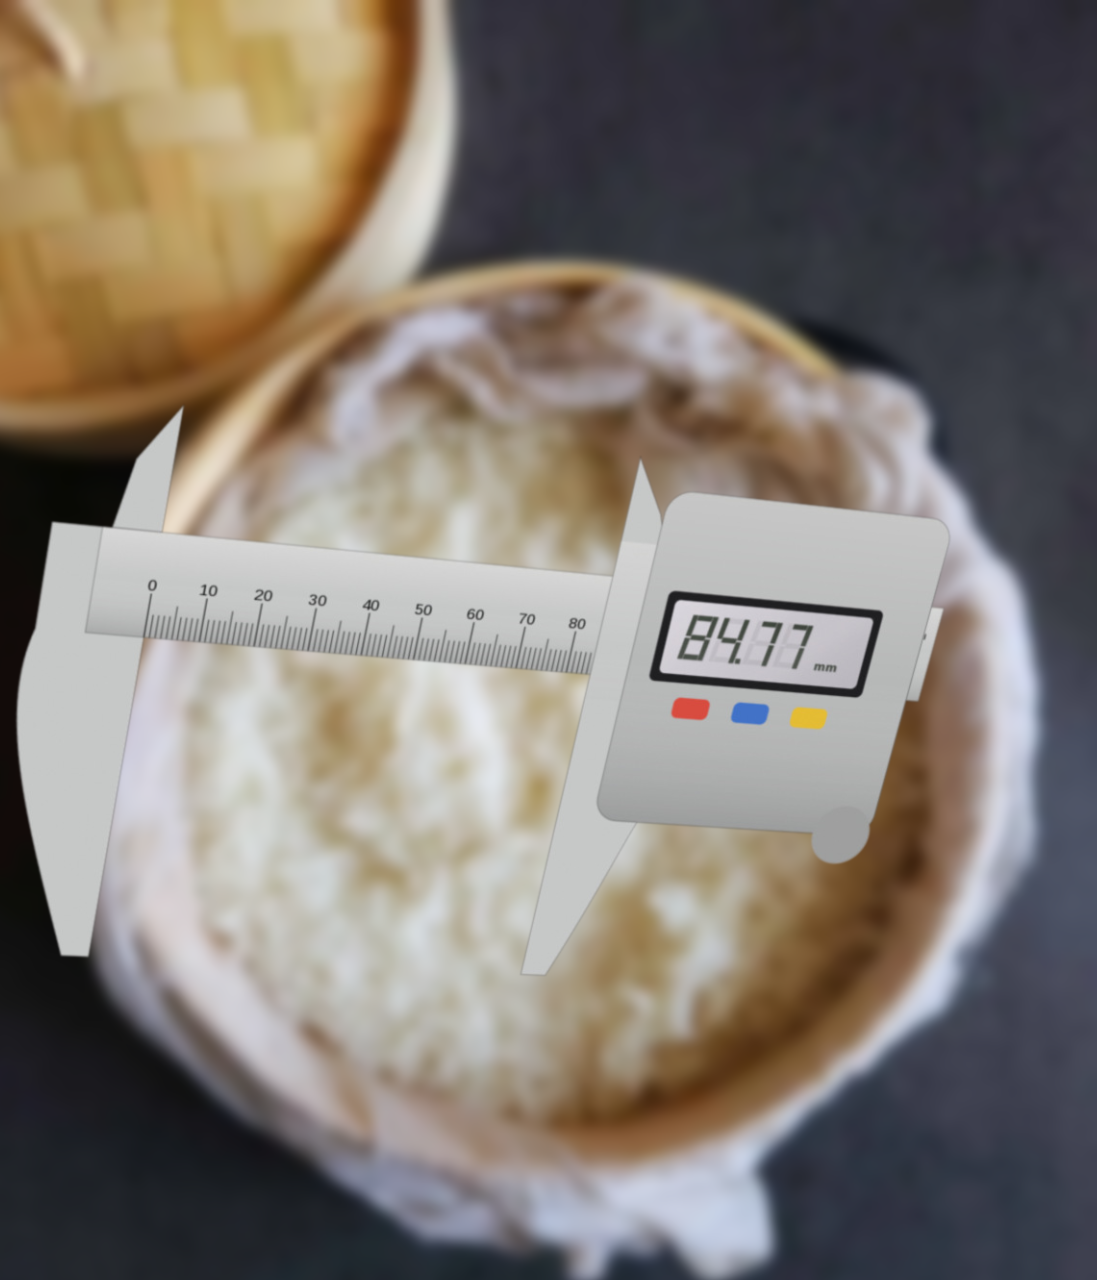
84.77 mm
